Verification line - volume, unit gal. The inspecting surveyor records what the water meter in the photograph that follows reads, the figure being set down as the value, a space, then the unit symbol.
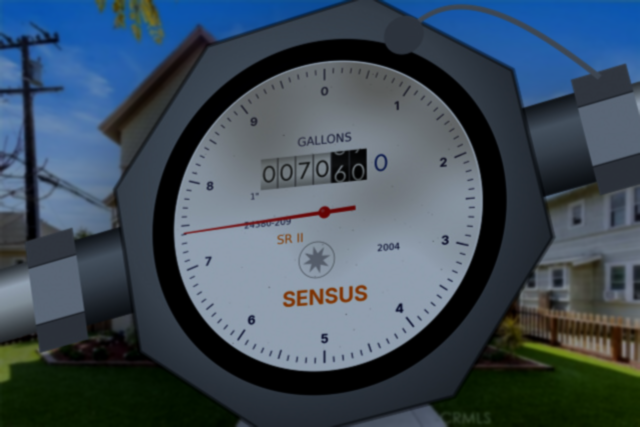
70597.4 gal
